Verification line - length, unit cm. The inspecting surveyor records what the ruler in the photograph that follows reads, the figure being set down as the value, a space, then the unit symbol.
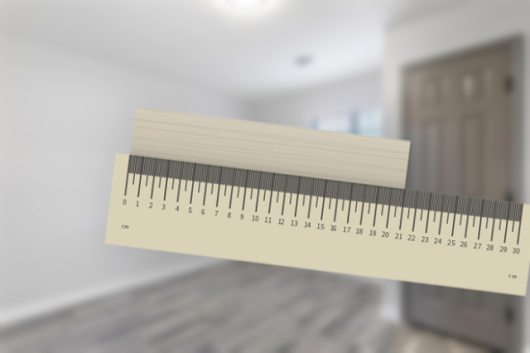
21 cm
